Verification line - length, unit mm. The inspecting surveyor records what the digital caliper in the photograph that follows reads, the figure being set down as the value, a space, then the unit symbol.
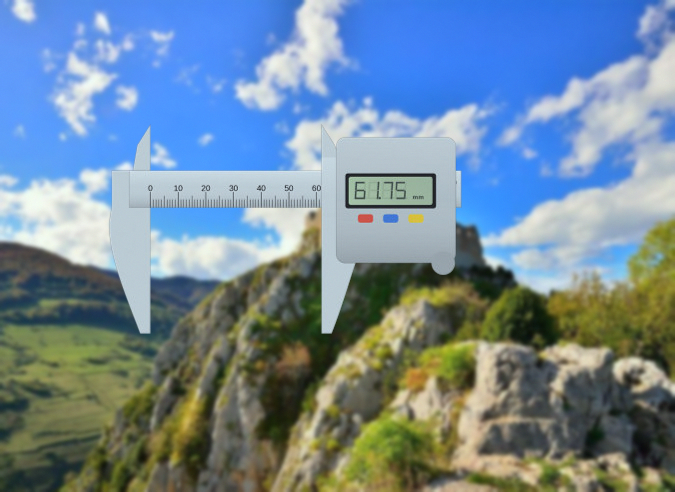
61.75 mm
